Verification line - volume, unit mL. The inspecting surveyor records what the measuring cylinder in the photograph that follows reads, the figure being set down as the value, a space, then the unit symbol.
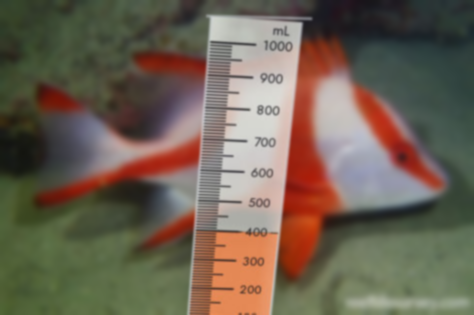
400 mL
